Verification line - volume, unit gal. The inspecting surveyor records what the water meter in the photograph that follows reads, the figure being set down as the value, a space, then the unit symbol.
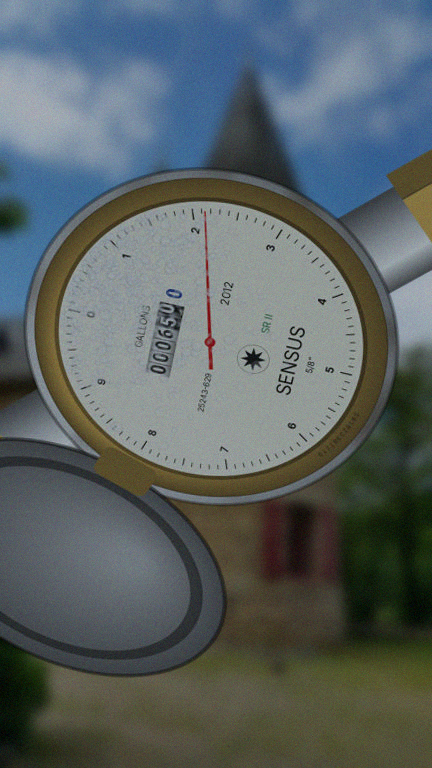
6502.1 gal
